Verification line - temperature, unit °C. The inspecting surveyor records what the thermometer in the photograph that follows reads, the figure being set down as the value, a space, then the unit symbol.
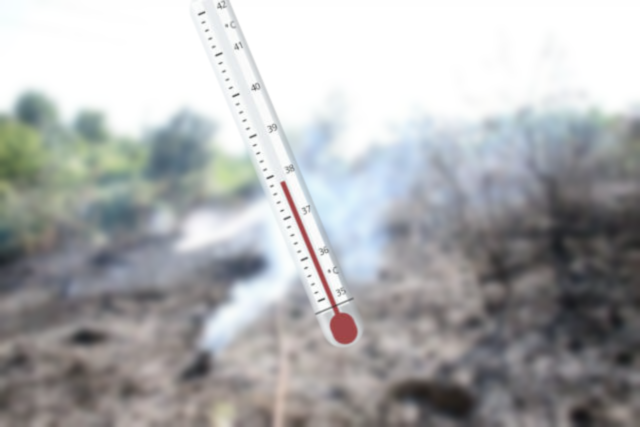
37.8 °C
